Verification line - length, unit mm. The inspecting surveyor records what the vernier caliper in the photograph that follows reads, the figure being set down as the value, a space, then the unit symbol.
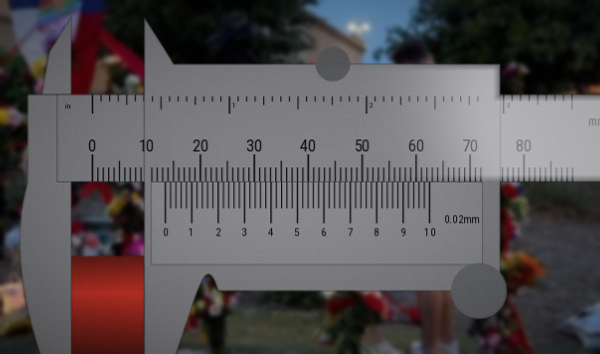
13.5 mm
